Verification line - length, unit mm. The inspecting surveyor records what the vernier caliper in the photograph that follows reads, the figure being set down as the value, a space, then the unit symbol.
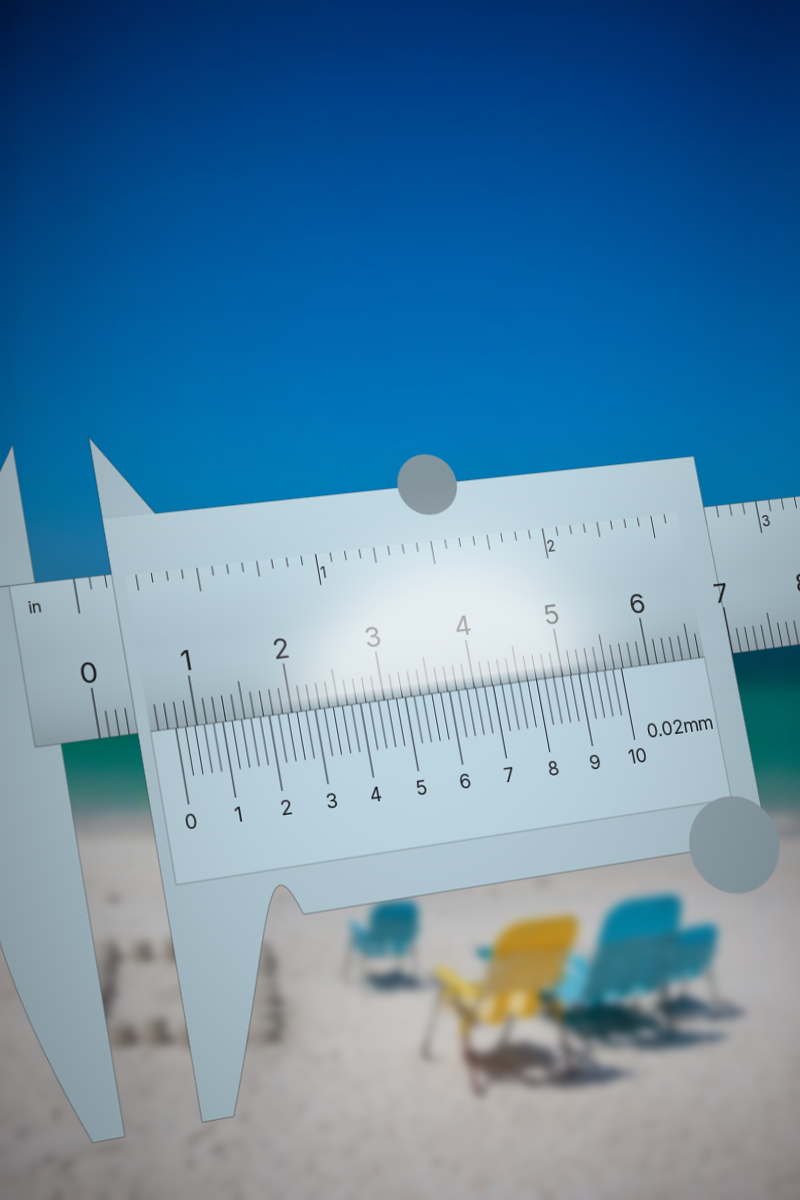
7.8 mm
